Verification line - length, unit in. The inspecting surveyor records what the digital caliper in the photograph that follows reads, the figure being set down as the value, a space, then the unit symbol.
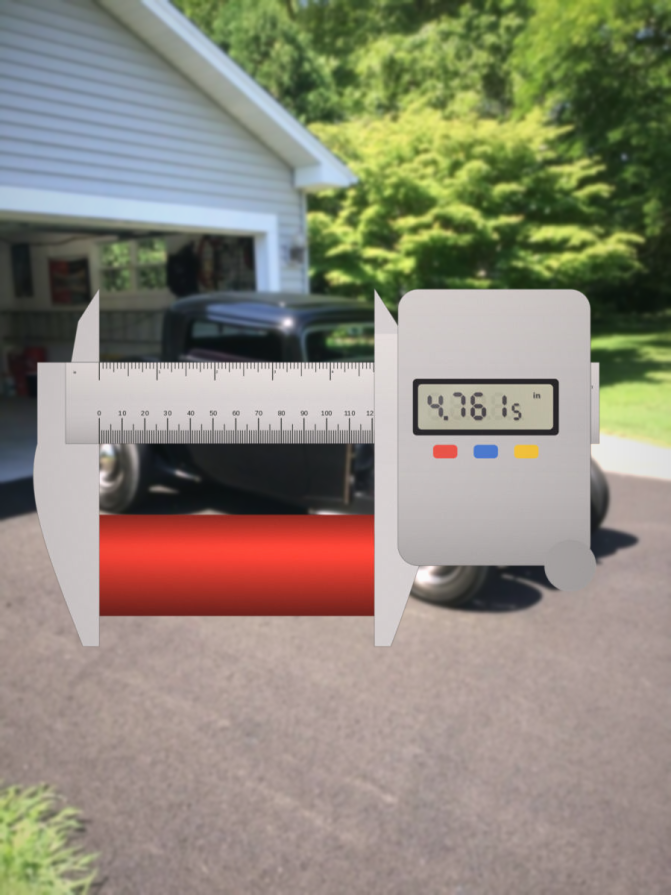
4.7615 in
